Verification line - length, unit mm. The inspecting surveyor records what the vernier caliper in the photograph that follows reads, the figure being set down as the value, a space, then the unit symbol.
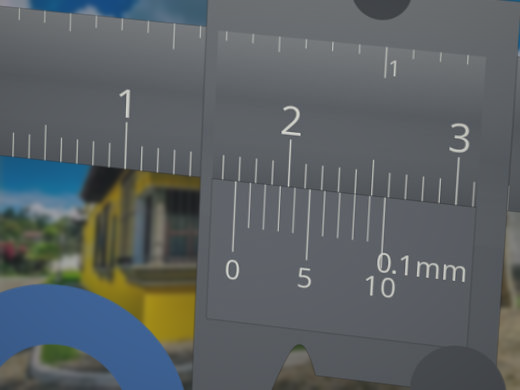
16.8 mm
